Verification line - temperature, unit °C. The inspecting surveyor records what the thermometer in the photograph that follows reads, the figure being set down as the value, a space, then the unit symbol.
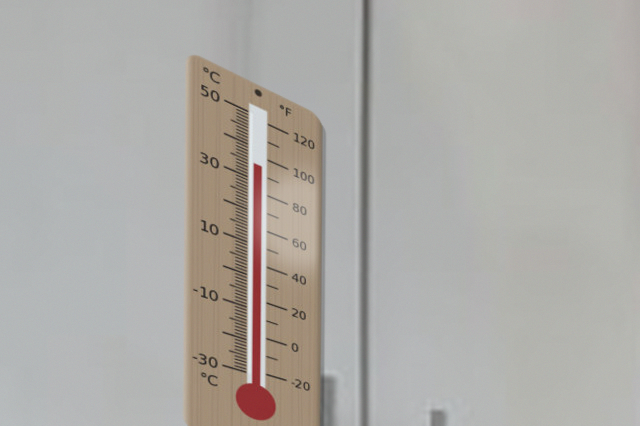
35 °C
